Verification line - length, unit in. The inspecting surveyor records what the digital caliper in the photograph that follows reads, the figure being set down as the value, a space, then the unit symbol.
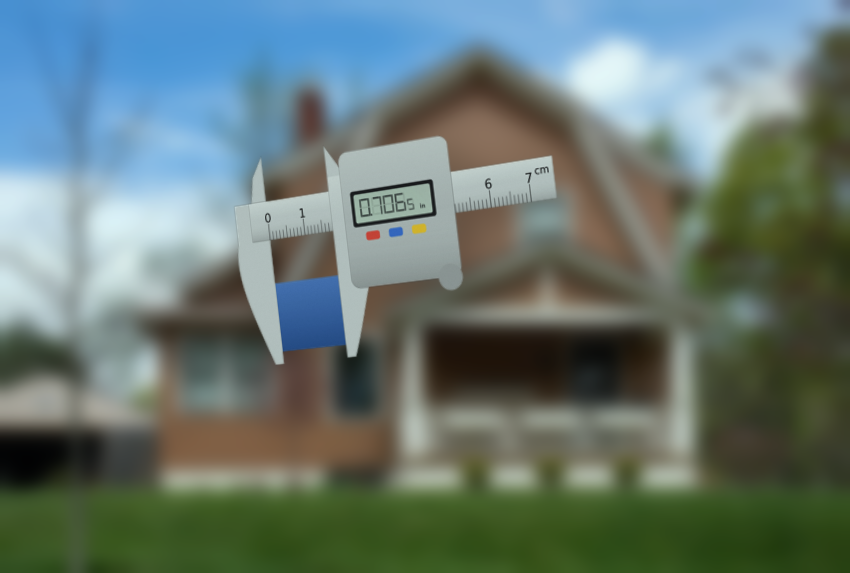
0.7065 in
